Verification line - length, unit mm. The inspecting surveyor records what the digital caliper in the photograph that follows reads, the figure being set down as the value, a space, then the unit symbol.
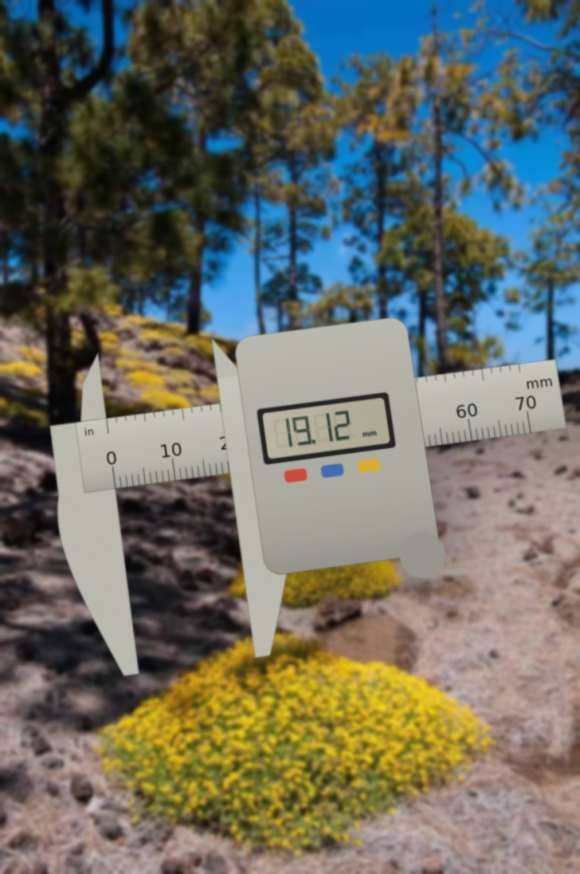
19.12 mm
